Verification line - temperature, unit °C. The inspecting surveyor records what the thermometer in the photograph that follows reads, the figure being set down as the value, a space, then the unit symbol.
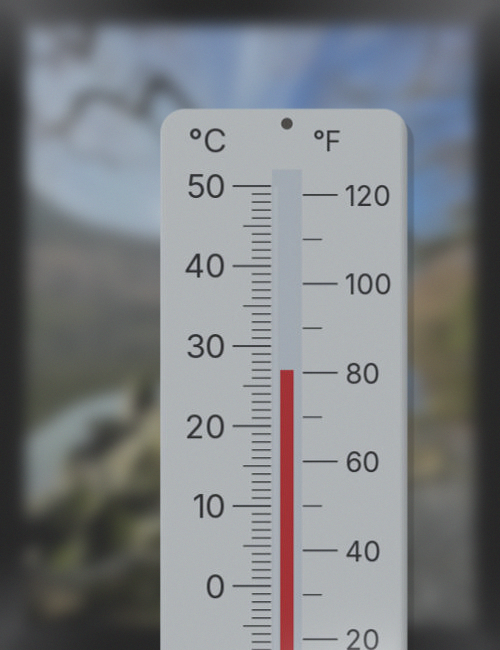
27 °C
